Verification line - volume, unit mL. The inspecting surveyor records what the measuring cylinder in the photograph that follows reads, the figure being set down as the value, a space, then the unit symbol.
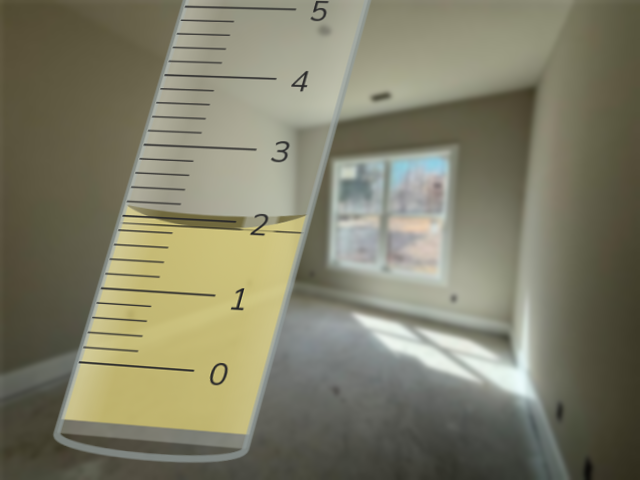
1.9 mL
